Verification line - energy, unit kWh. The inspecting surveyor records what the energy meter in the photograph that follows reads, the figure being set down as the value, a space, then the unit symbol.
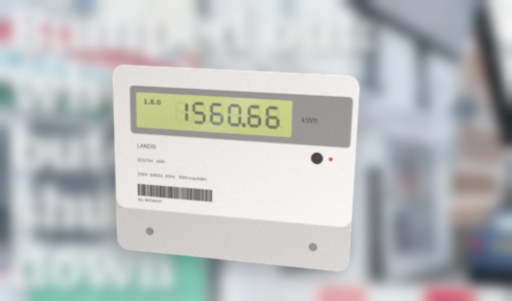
1560.66 kWh
